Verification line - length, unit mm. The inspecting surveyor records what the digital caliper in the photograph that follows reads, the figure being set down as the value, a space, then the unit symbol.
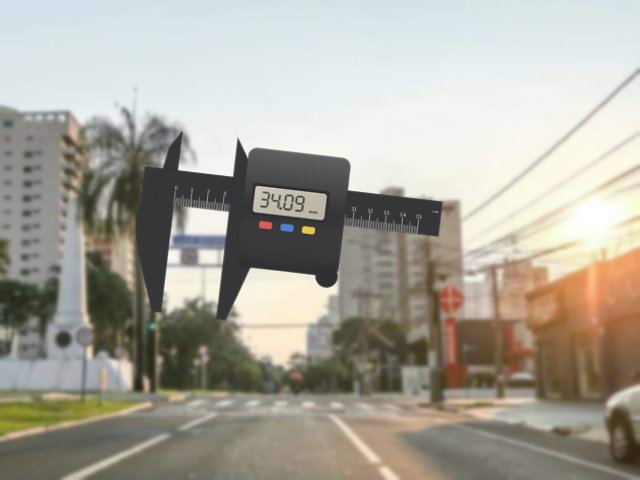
34.09 mm
